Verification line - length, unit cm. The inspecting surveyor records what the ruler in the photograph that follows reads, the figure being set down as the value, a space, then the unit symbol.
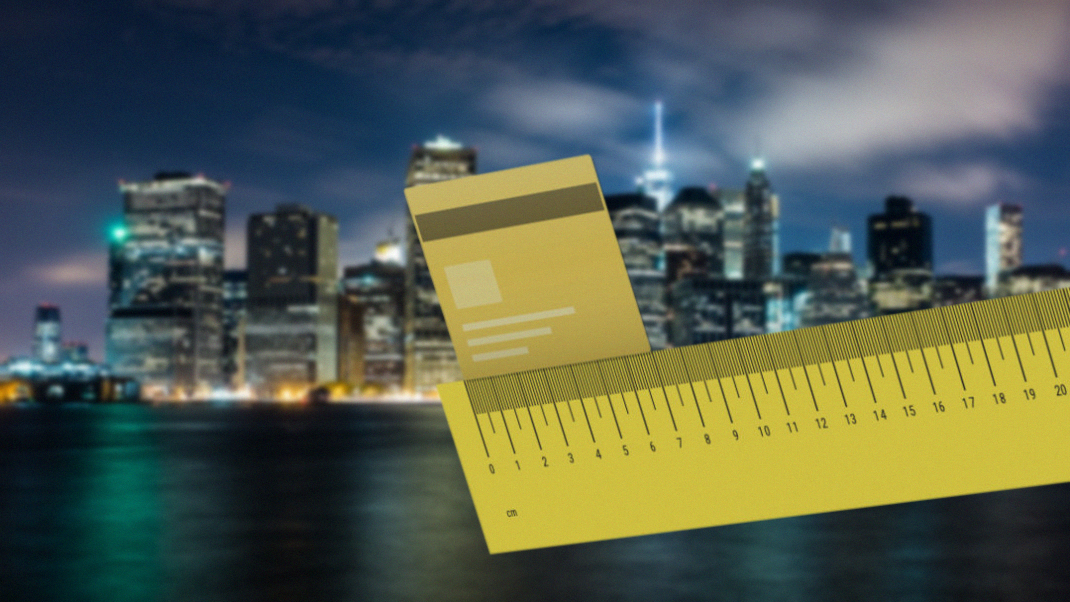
7 cm
